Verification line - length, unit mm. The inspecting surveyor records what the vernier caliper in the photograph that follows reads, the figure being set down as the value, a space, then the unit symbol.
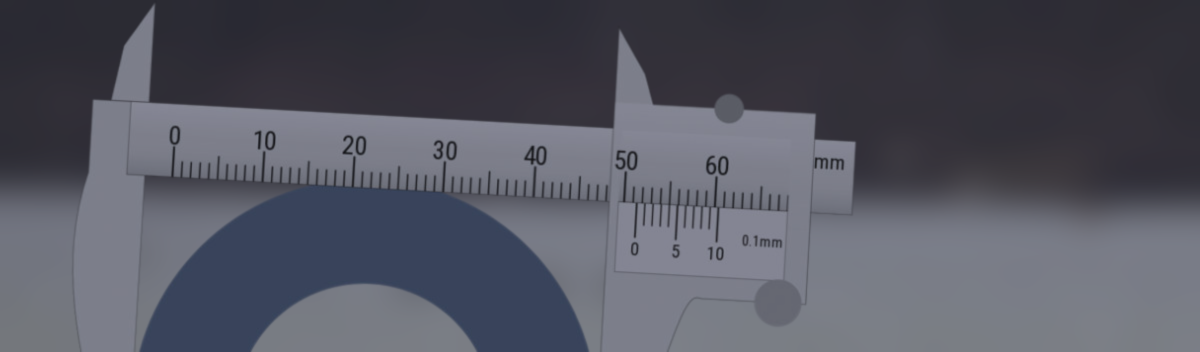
51.4 mm
